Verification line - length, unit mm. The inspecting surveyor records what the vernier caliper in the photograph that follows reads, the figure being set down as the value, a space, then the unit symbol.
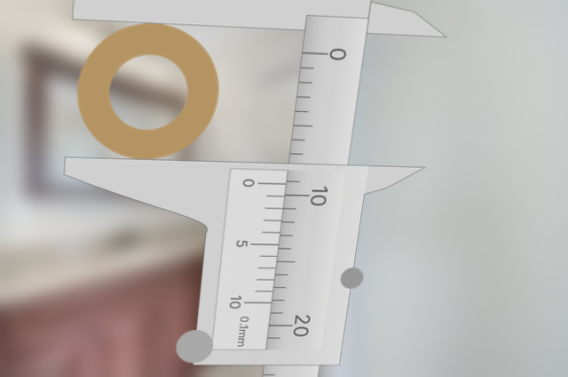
9.2 mm
